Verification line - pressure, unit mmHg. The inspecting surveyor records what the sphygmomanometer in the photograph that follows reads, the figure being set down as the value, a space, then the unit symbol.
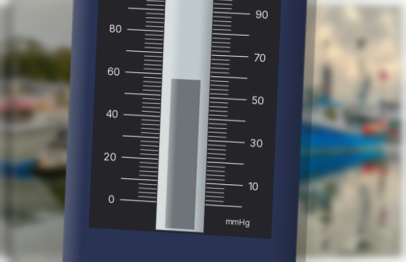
58 mmHg
